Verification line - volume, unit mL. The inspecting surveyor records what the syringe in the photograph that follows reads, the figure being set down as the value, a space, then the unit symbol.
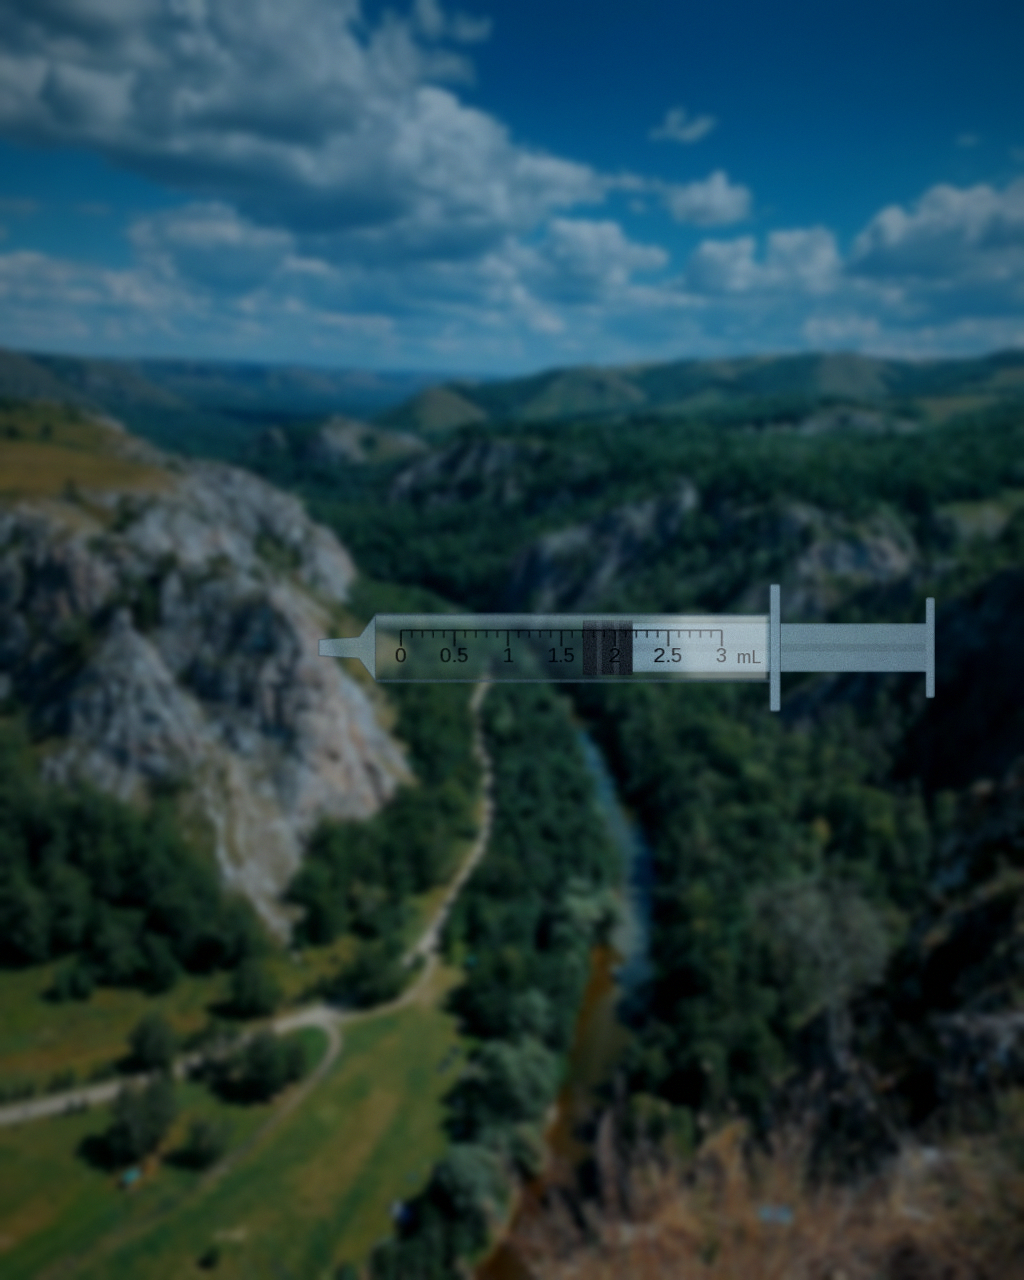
1.7 mL
